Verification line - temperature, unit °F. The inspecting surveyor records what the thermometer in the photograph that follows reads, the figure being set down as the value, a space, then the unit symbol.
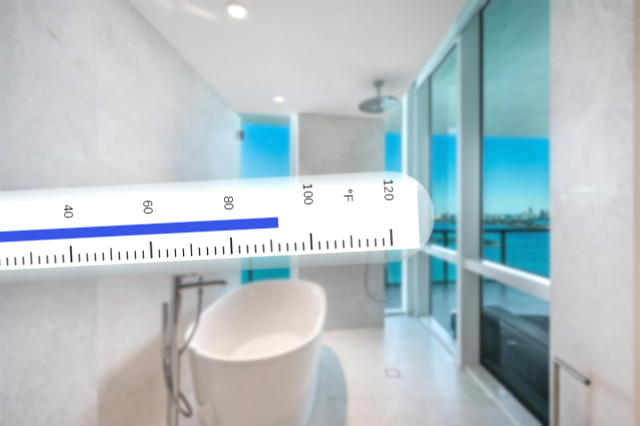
92 °F
